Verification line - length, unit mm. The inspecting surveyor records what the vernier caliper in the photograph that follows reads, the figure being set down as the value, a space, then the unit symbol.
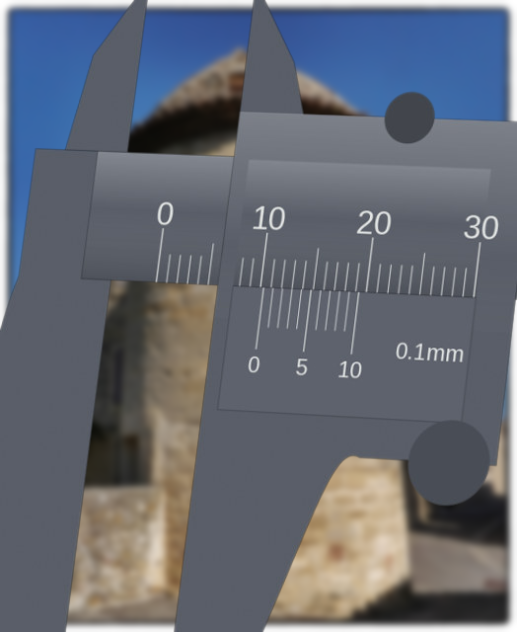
10.3 mm
